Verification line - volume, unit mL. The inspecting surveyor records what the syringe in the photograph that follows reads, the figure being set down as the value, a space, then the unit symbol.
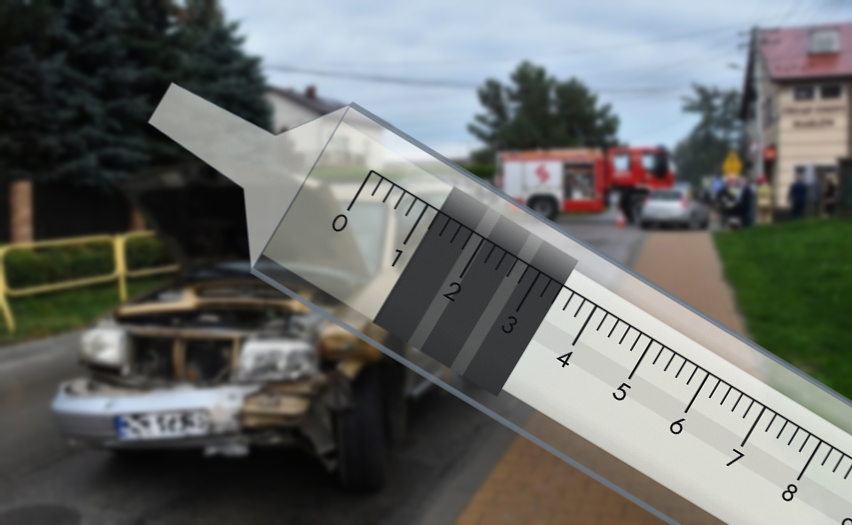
1.2 mL
